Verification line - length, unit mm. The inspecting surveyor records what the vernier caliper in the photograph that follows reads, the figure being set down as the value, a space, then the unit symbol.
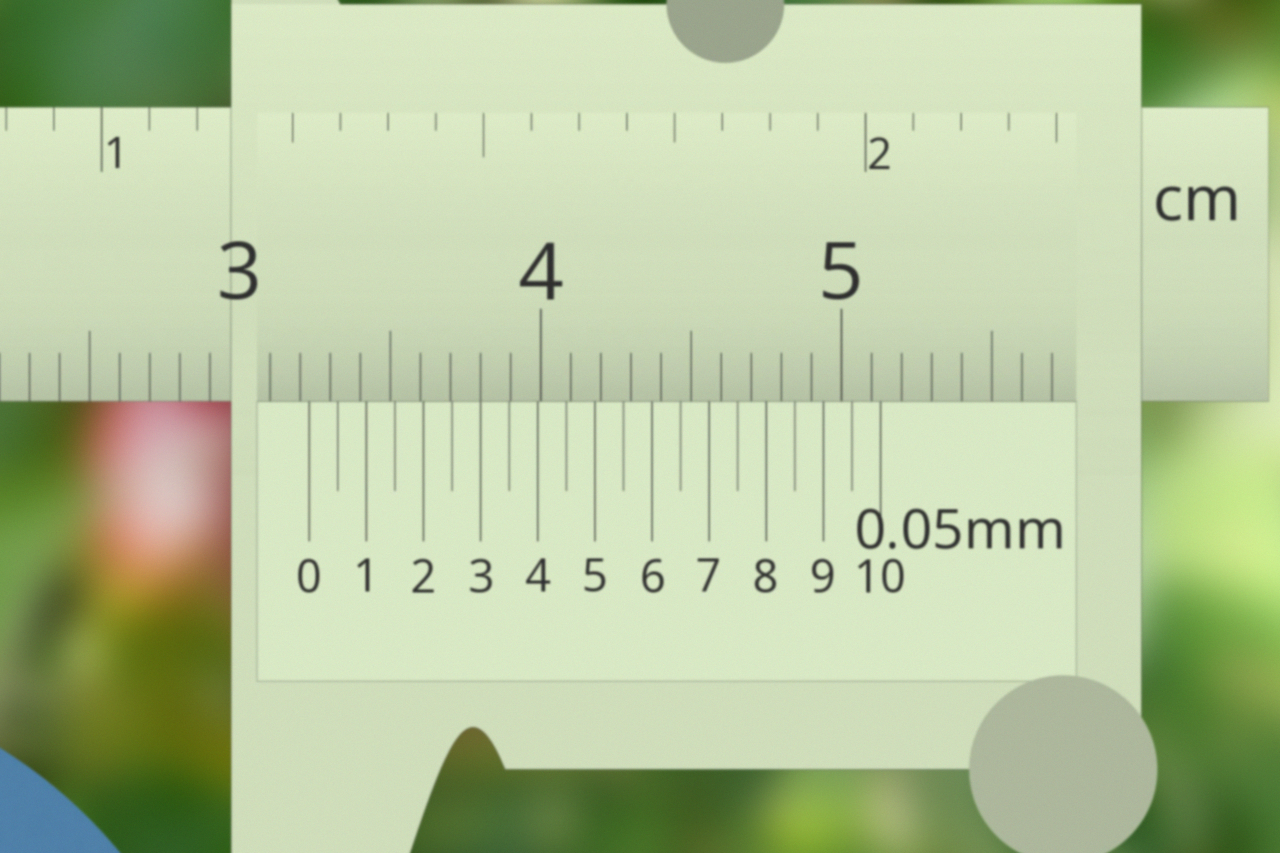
32.3 mm
